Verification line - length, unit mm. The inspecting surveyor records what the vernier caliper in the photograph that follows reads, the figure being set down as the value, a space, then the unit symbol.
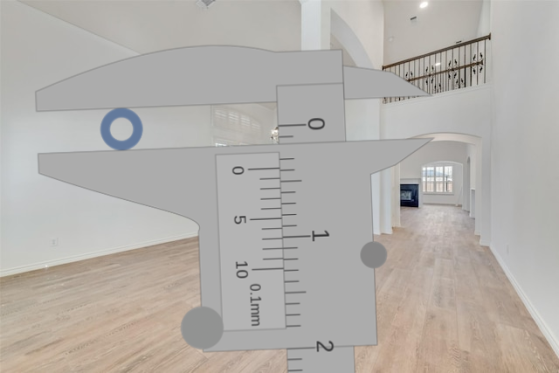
3.8 mm
